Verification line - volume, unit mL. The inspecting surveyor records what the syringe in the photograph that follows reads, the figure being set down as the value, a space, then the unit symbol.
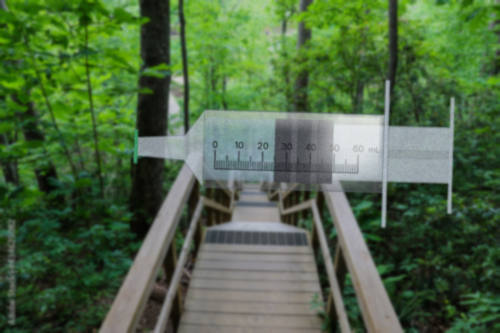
25 mL
